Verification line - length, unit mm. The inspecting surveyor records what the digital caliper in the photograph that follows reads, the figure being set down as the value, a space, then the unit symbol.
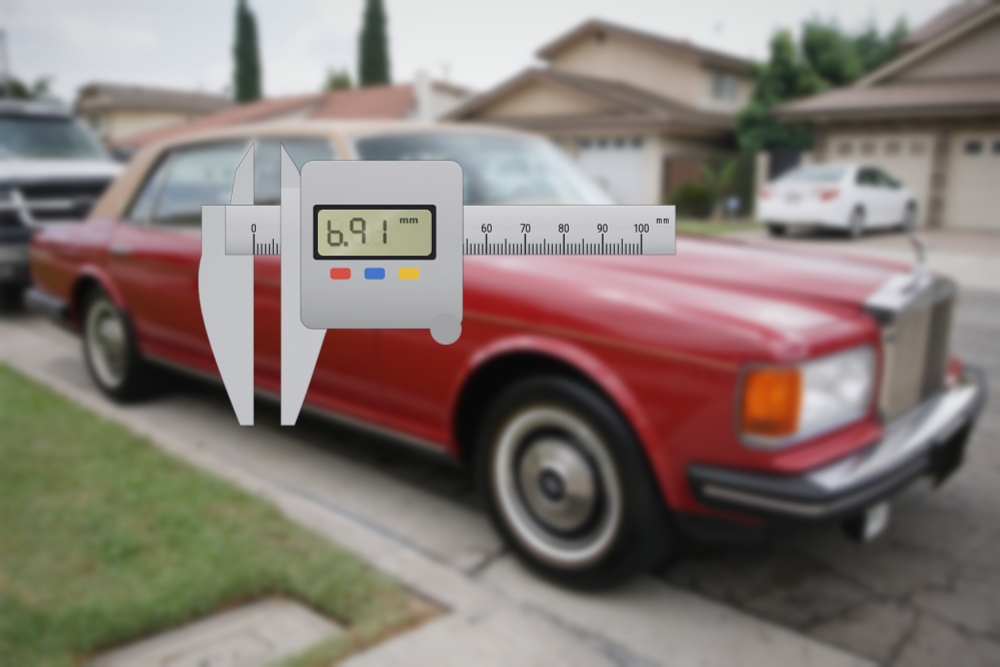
6.91 mm
